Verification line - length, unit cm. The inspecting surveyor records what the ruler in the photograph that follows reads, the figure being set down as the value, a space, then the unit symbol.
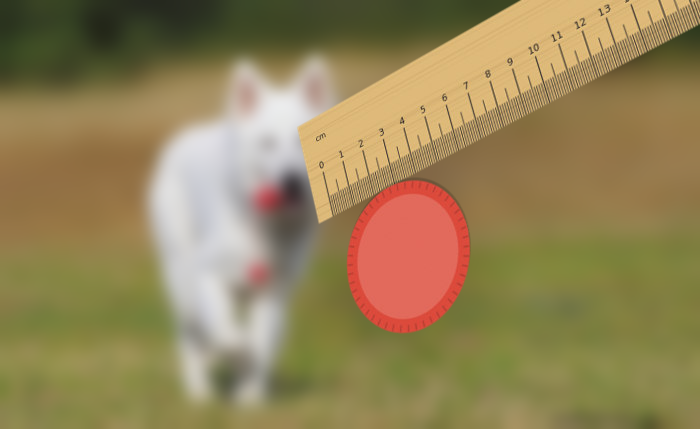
5.5 cm
